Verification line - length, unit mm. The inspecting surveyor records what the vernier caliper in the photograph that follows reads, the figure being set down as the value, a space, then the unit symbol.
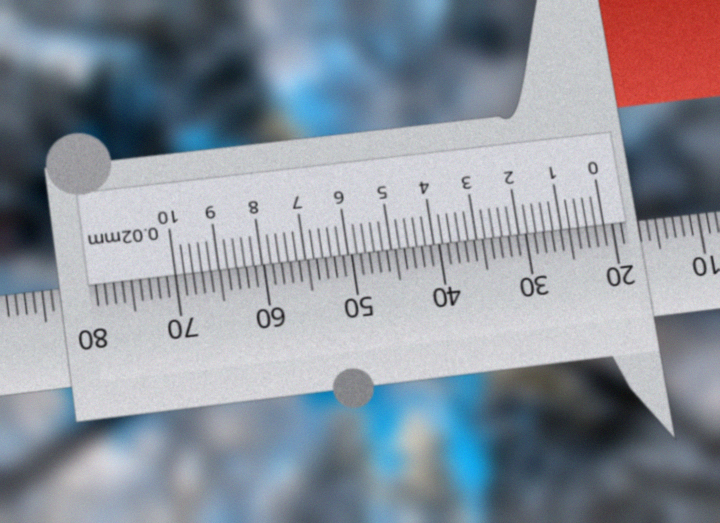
21.0 mm
